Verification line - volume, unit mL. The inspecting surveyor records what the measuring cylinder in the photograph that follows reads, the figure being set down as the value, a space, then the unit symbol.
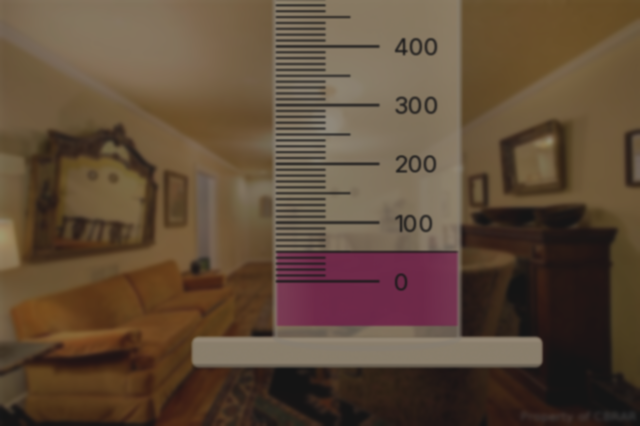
50 mL
